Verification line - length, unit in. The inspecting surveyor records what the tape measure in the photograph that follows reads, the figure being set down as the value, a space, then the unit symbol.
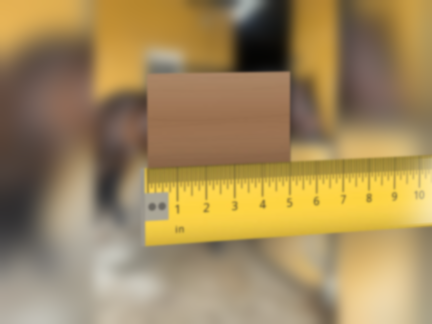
5 in
